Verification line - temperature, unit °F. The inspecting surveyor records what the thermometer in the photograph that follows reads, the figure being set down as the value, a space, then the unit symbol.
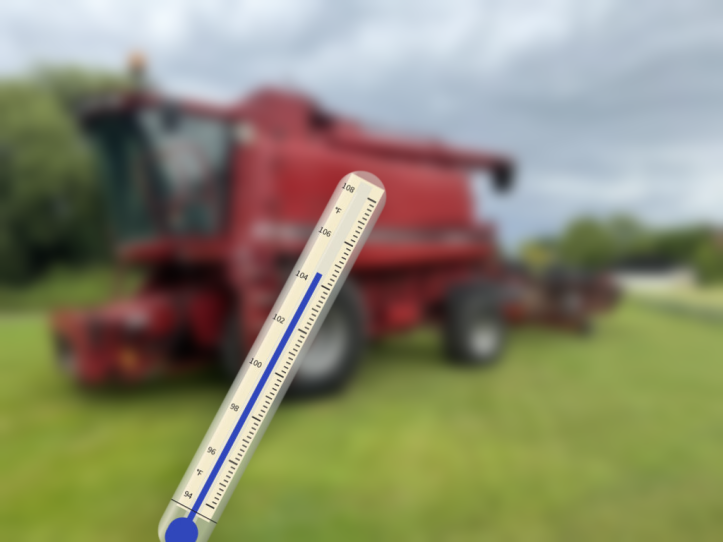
104.4 °F
